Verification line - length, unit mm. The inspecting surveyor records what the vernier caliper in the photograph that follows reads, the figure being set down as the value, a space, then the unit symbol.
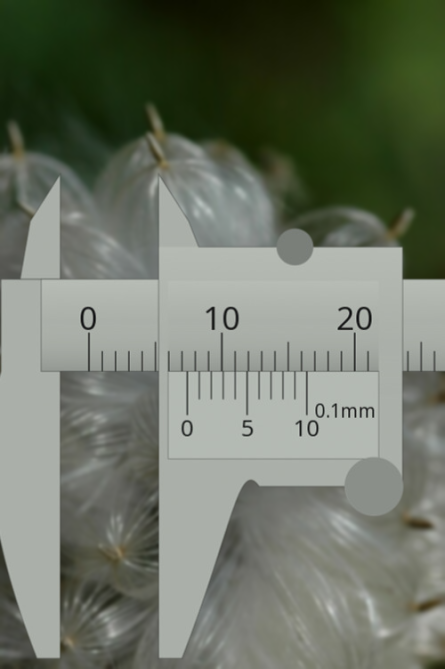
7.4 mm
